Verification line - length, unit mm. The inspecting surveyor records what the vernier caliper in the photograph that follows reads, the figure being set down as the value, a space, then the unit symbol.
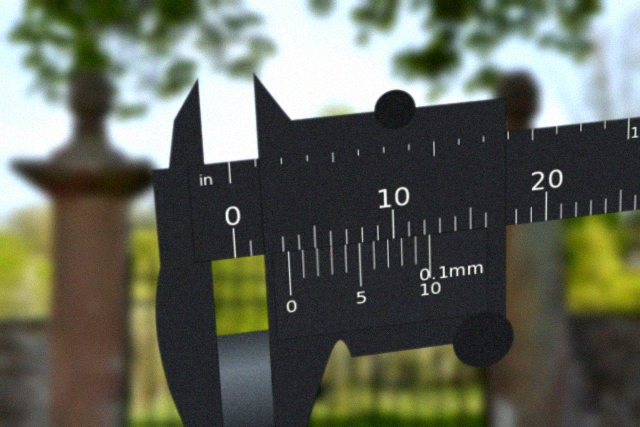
3.3 mm
